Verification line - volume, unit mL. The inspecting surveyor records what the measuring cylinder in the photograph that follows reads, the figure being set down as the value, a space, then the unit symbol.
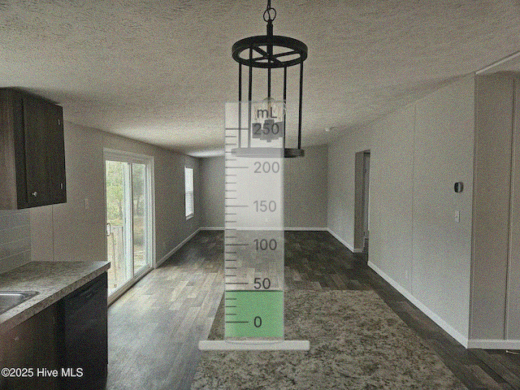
40 mL
